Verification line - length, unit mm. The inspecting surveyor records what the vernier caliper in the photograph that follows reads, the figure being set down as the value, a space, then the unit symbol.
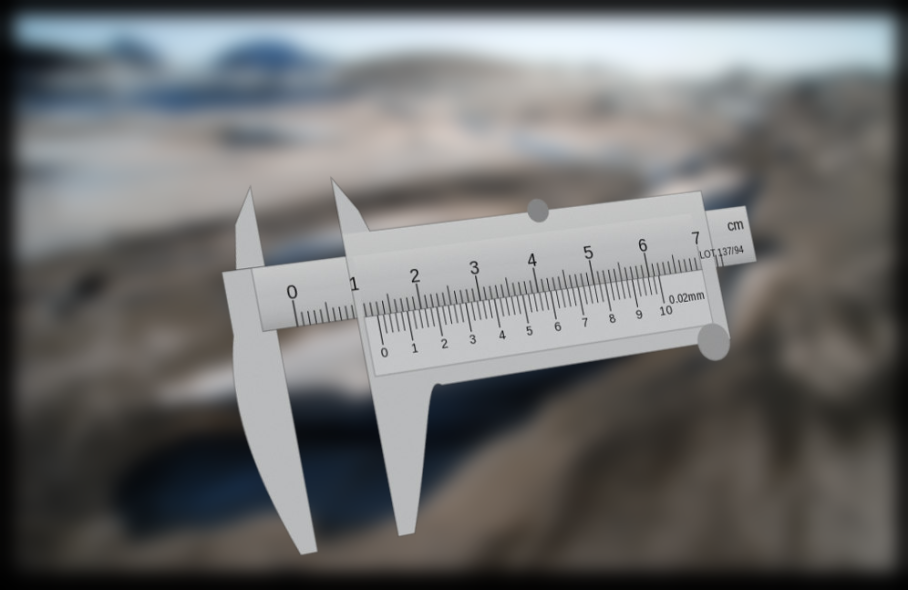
12.8 mm
